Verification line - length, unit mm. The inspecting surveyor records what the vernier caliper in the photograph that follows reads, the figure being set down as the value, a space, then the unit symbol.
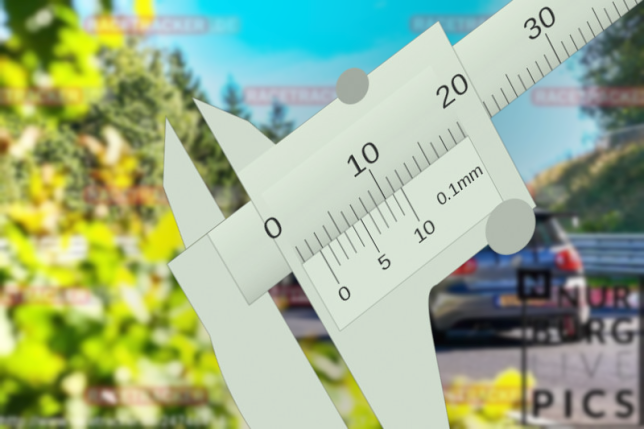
2.7 mm
